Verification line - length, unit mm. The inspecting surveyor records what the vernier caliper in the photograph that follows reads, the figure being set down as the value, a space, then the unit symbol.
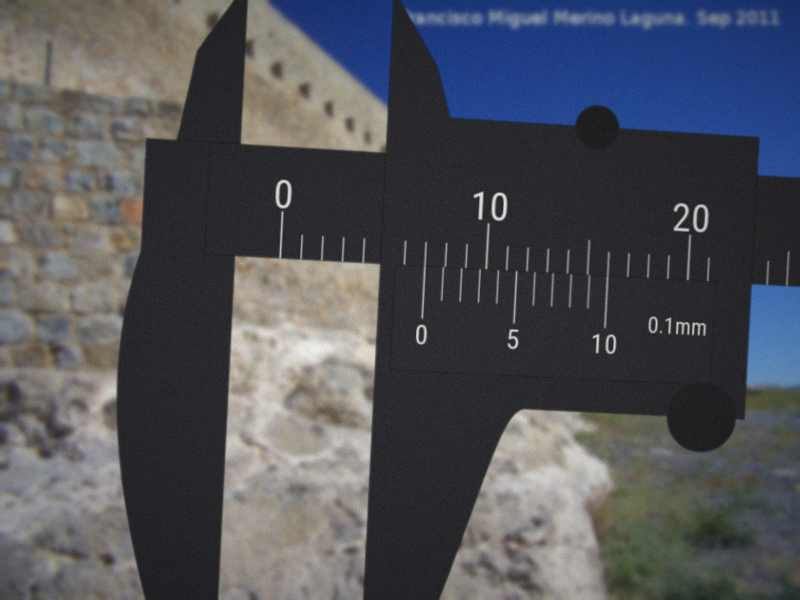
7.0 mm
